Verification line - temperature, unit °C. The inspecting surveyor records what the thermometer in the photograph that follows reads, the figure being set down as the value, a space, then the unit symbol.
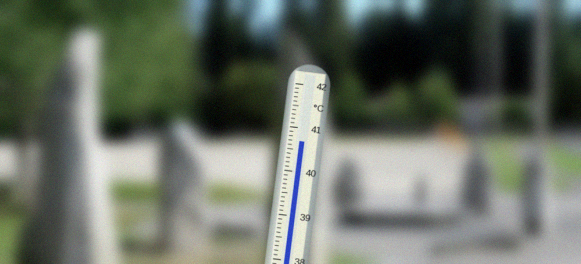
40.7 °C
